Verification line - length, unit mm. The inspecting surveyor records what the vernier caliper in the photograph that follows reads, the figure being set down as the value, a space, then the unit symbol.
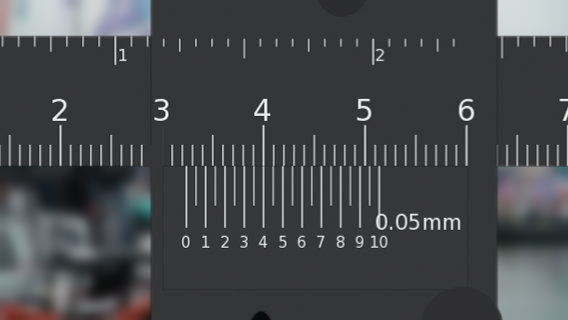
32.4 mm
